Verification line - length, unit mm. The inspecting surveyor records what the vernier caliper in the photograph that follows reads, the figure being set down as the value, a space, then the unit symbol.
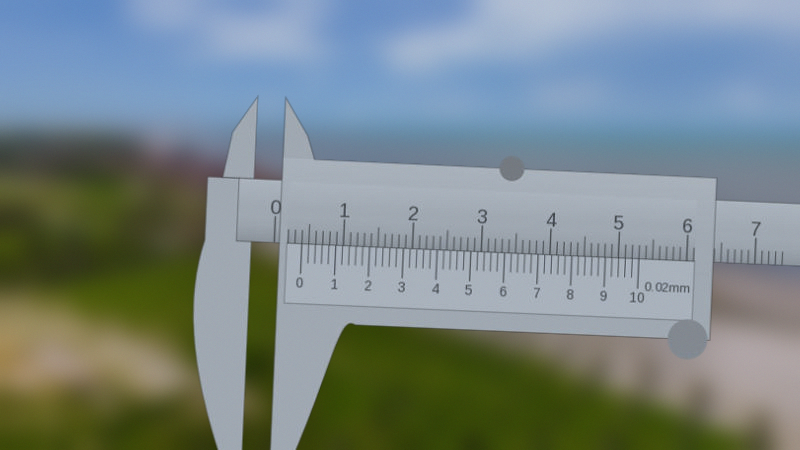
4.0 mm
